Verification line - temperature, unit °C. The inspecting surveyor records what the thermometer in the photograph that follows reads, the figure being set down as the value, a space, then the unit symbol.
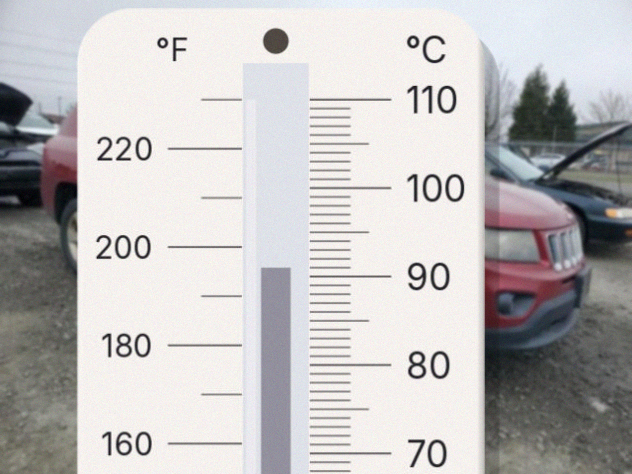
91 °C
